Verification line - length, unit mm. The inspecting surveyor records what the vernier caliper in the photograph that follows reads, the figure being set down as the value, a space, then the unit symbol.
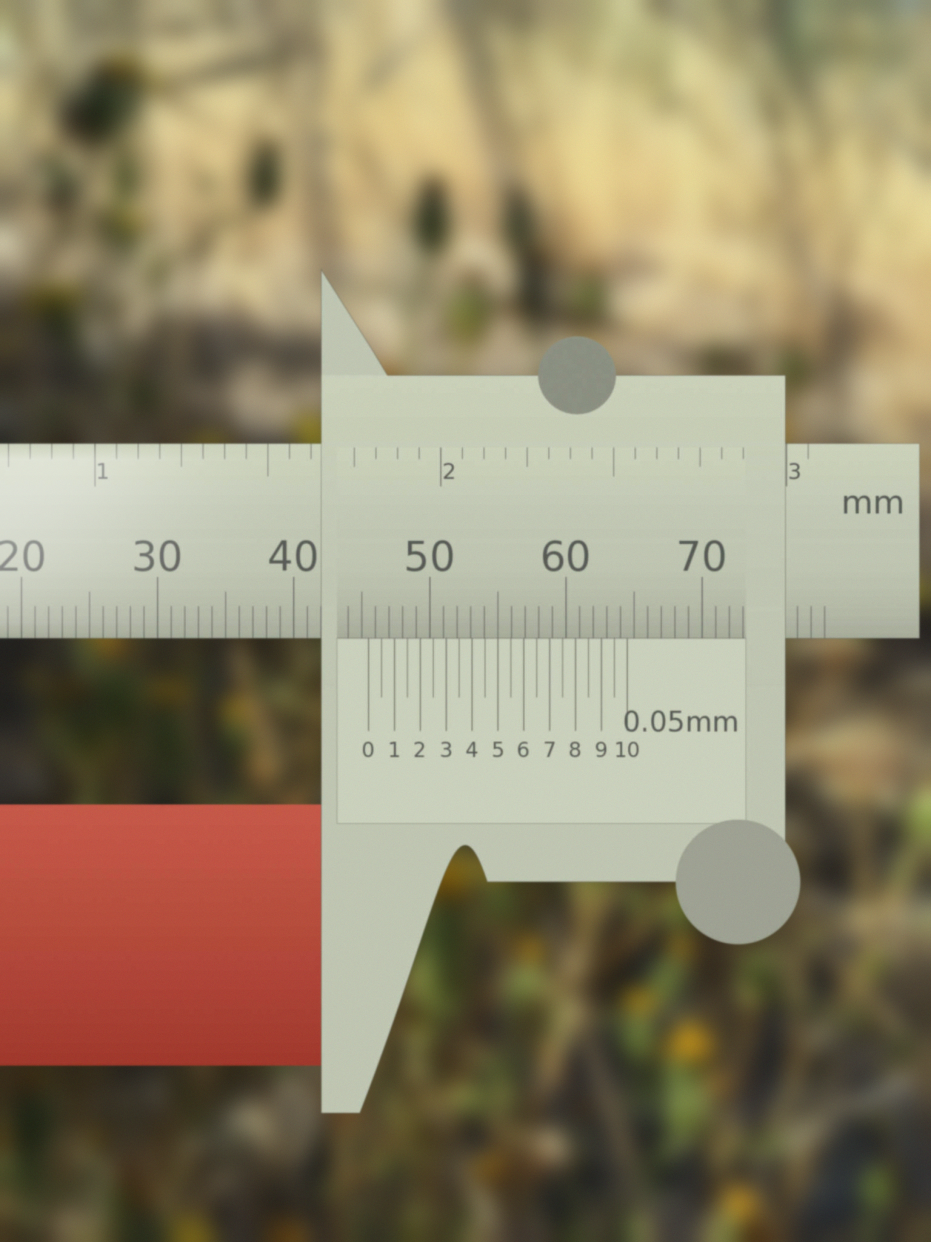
45.5 mm
